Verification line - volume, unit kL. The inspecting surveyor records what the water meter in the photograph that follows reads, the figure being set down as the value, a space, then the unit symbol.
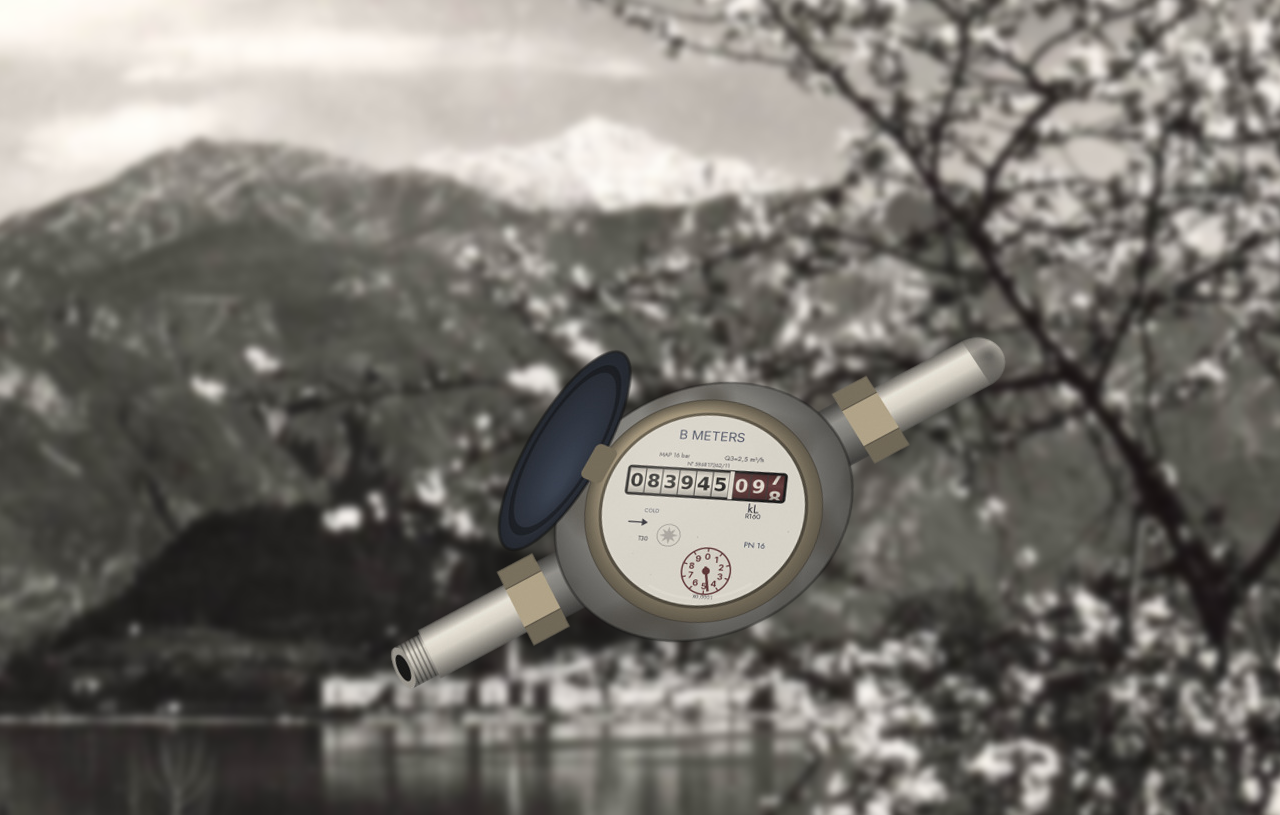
83945.0974 kL
